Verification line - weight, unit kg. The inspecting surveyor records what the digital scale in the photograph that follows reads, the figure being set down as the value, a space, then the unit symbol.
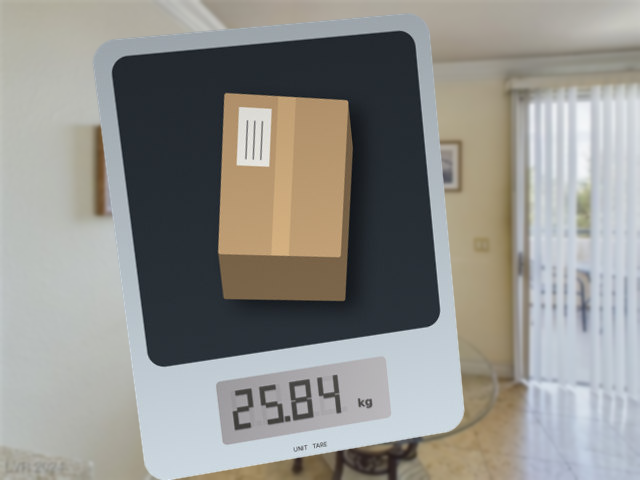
25.84 kg
